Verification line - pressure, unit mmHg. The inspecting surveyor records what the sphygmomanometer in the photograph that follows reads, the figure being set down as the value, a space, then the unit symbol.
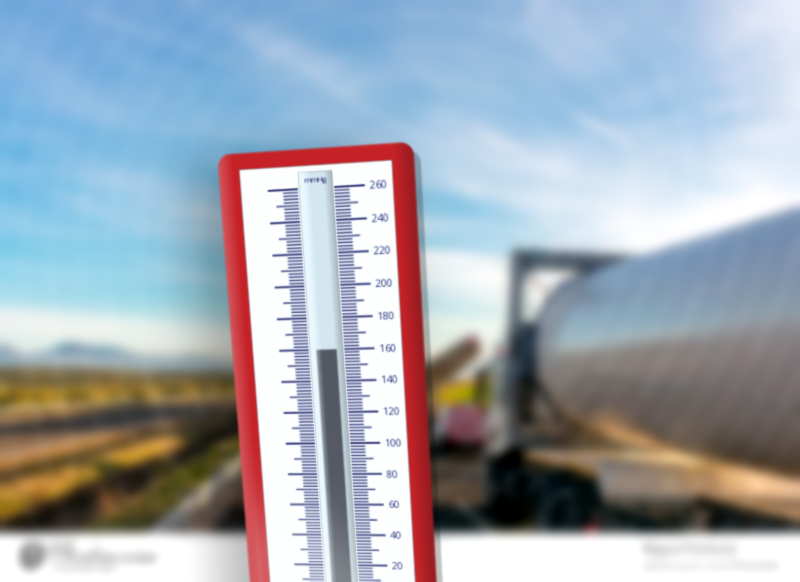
160 mmHg
